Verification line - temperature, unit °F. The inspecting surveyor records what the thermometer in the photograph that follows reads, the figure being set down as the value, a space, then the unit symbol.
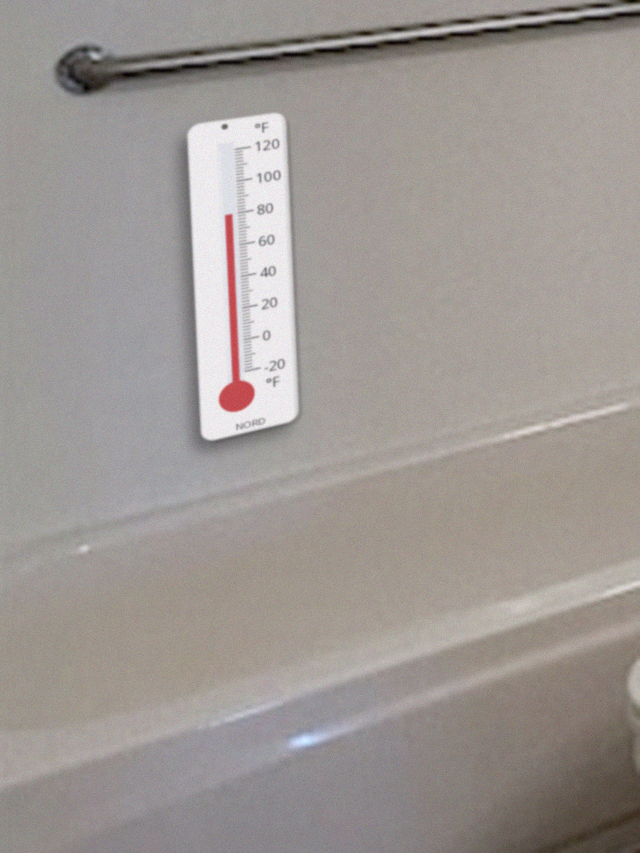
80 °F
